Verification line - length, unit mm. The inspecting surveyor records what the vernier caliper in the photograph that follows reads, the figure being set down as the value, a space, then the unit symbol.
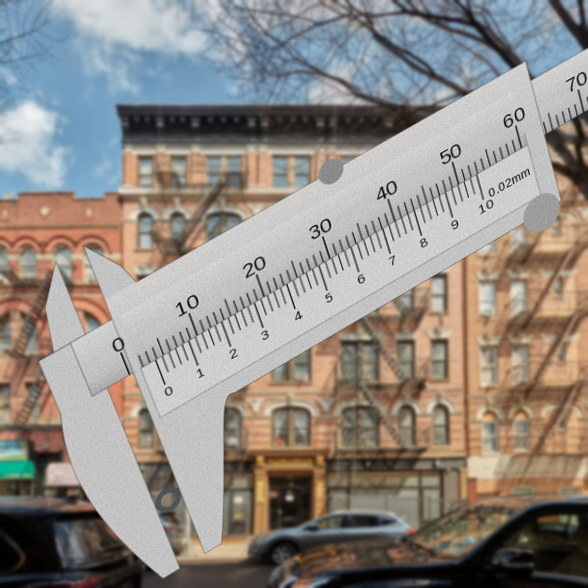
3.8 mm
